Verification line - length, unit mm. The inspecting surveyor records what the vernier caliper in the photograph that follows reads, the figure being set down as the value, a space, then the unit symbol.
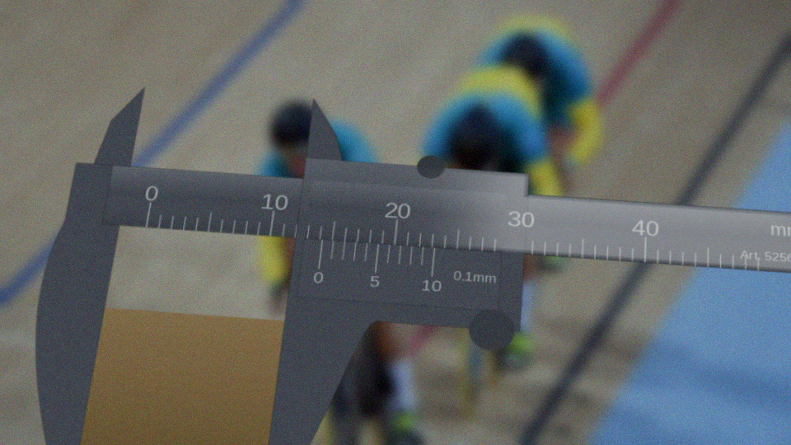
14.2 mm
